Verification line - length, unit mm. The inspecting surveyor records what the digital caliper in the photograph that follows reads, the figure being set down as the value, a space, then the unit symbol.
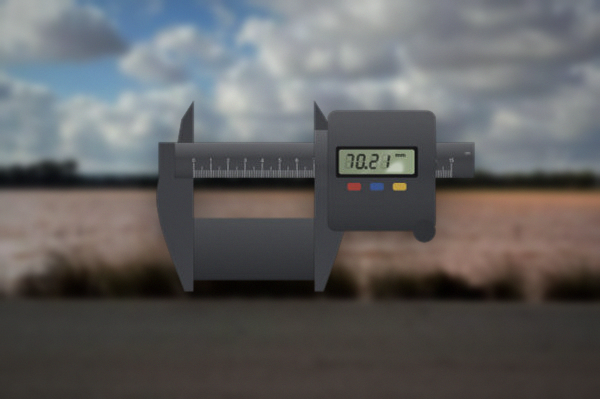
70.21 mm
